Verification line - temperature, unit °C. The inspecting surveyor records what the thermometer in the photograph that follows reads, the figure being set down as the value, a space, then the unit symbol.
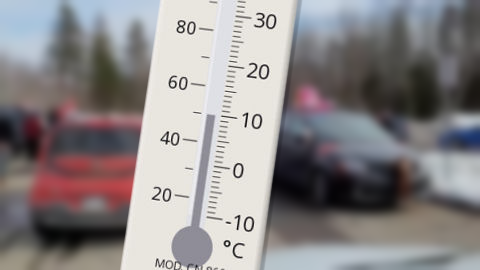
10 °C
